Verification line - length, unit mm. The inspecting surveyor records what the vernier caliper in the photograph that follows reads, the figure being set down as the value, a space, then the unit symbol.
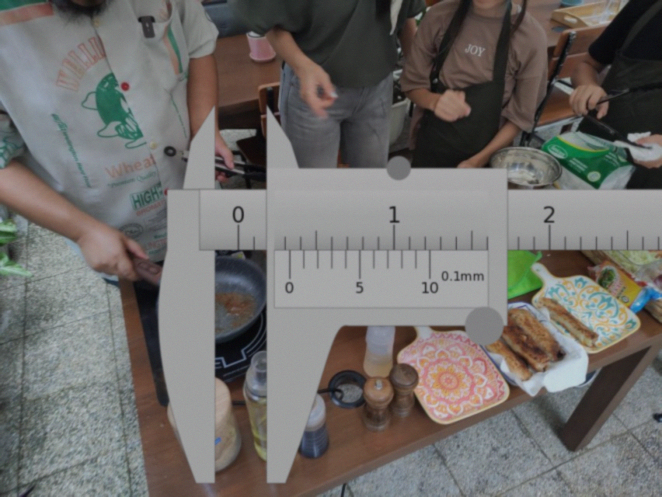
3.3 mm
